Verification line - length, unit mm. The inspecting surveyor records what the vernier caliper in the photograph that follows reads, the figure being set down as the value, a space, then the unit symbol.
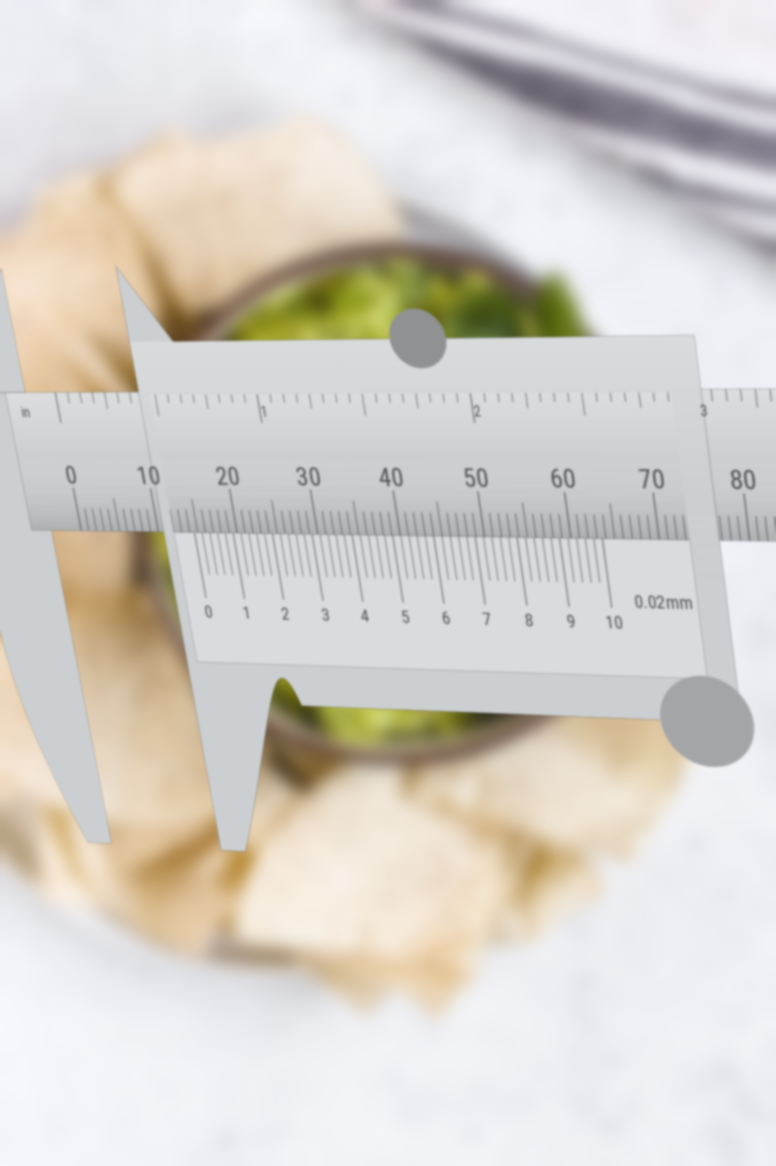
14.6 mm
